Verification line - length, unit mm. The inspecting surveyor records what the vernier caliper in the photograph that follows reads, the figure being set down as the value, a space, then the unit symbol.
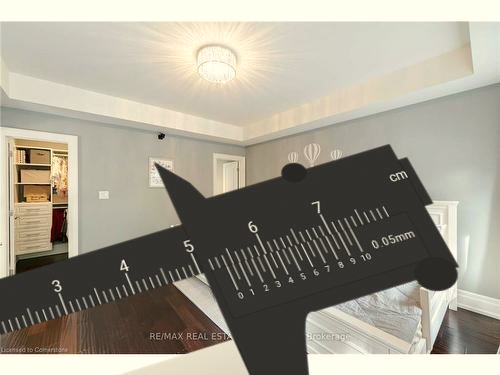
54.0 mm
